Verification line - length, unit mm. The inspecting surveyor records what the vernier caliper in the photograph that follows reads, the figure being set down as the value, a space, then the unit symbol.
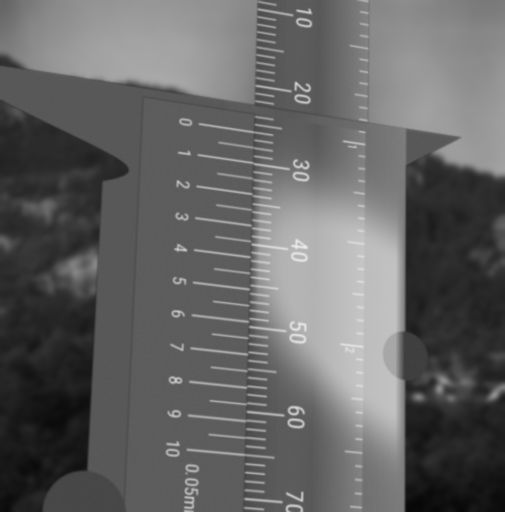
26.0 mm
